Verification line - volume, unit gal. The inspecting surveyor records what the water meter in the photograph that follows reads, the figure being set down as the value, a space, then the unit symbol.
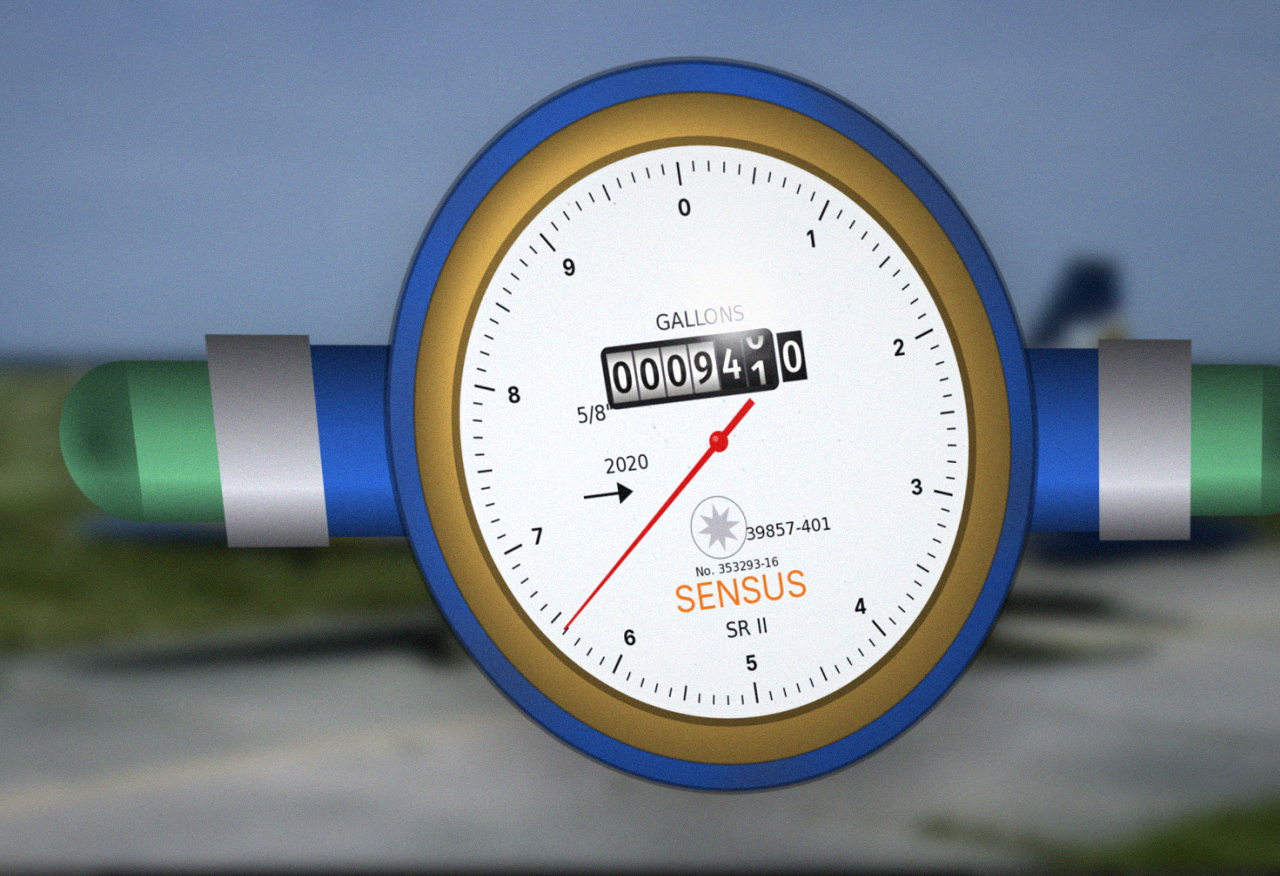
9406.4 gal
